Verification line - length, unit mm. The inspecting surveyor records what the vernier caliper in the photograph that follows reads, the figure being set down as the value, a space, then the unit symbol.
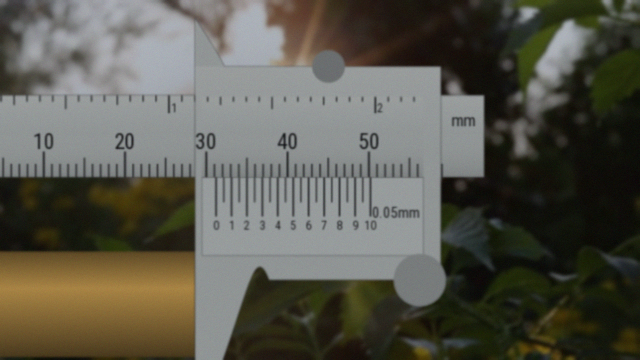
31.2 mm
